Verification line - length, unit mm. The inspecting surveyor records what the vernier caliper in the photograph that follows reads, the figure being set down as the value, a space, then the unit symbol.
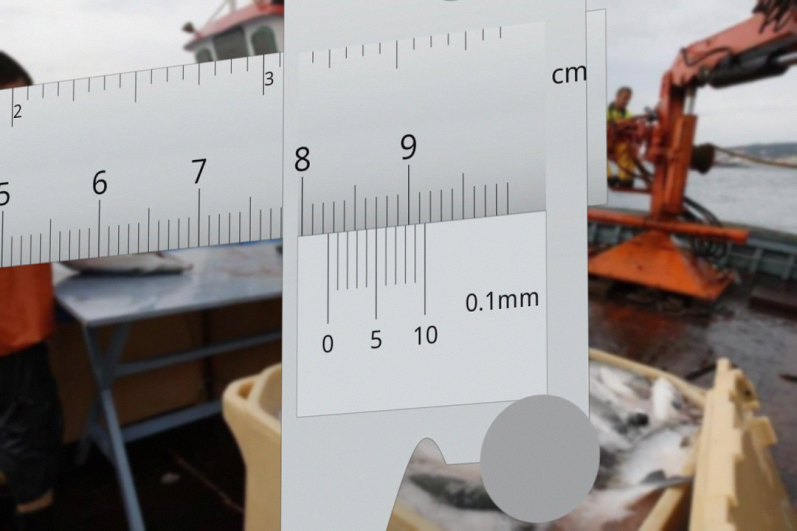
82.5 mm
